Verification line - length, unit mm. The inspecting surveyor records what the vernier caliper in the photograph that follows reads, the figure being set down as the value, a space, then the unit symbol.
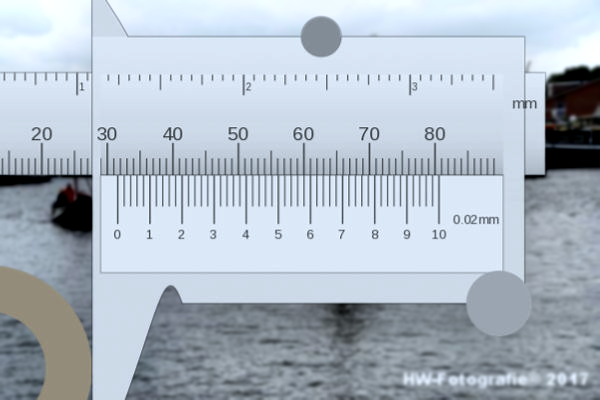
31.6 mm
